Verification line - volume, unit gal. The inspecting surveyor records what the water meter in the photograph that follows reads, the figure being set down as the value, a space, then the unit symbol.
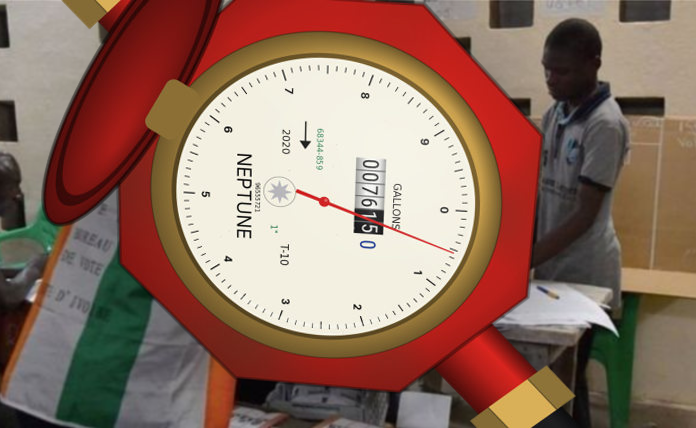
76150.5 gal
